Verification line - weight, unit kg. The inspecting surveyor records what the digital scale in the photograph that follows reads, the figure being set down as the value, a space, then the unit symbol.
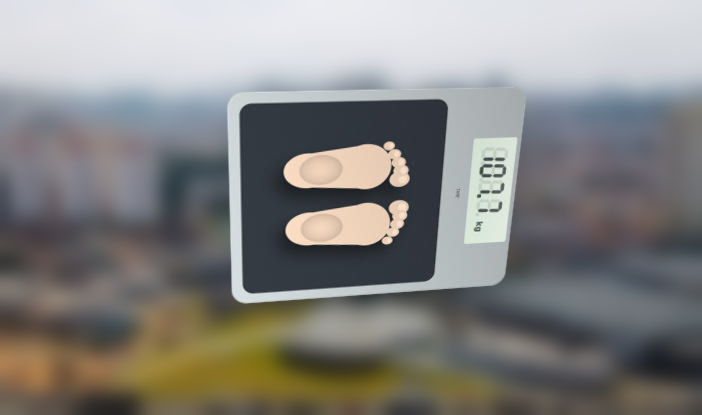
107.7 kg
